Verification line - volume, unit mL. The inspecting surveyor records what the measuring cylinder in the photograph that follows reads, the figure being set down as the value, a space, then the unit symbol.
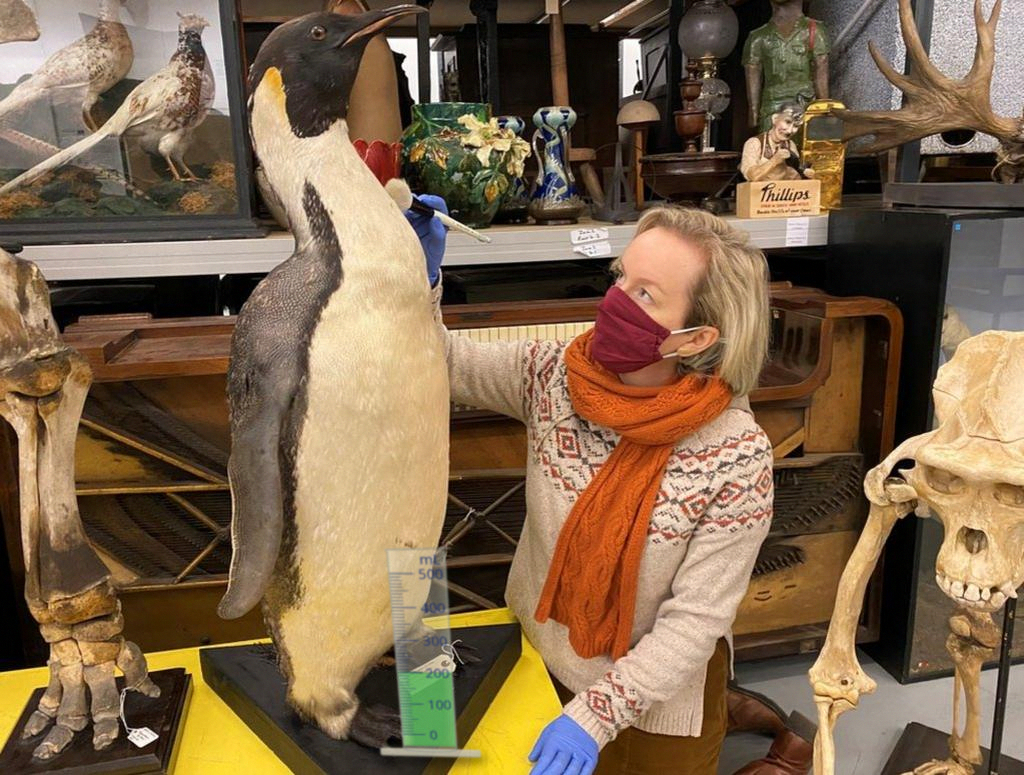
200 mL
